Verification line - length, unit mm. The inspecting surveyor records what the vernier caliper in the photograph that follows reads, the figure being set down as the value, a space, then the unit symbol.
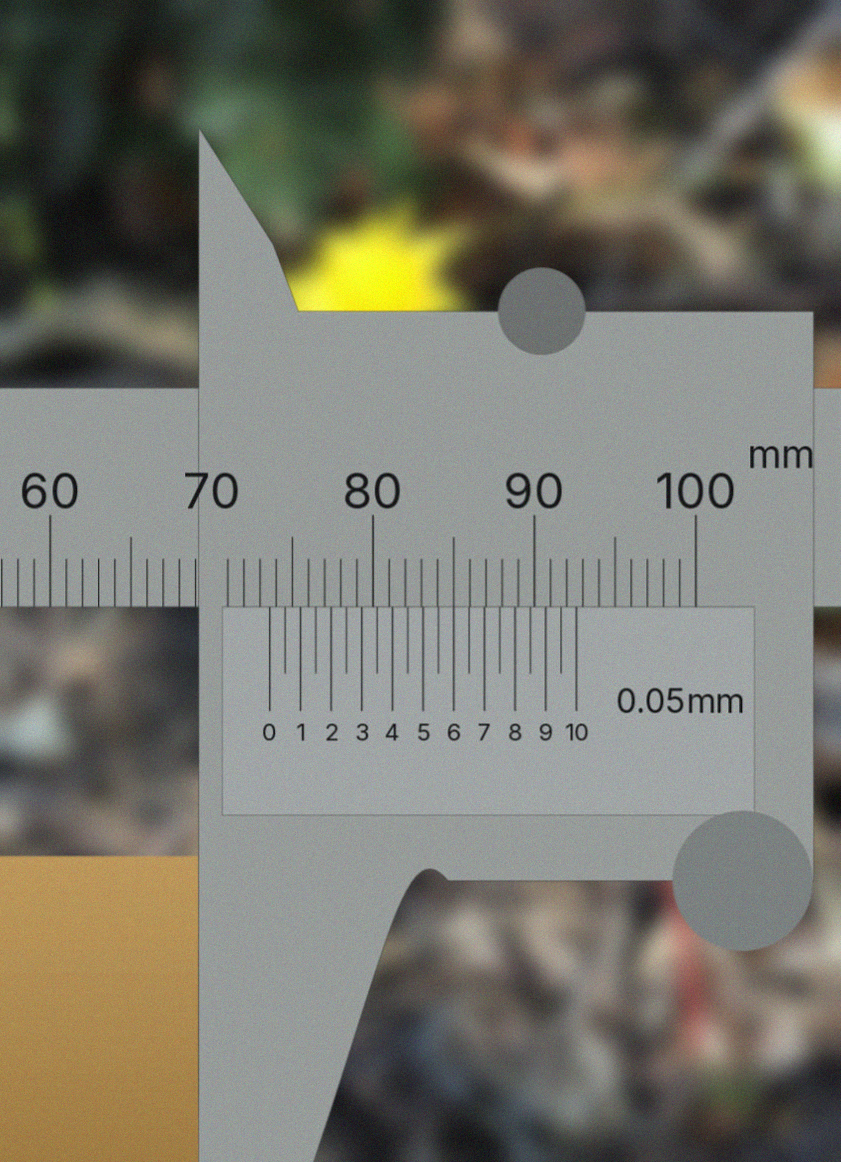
73.6 mm
